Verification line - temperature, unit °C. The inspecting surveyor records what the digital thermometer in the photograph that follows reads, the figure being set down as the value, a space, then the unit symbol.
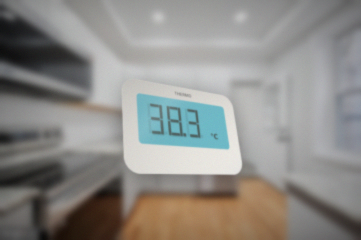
38.3 °C
